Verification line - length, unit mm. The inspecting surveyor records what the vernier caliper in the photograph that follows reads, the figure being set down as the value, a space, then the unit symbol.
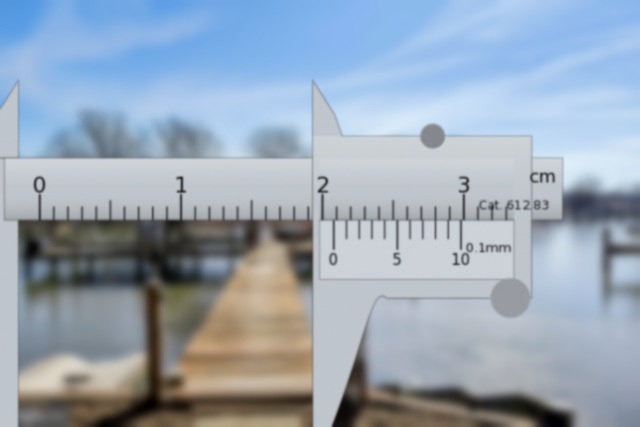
20.8 mm
